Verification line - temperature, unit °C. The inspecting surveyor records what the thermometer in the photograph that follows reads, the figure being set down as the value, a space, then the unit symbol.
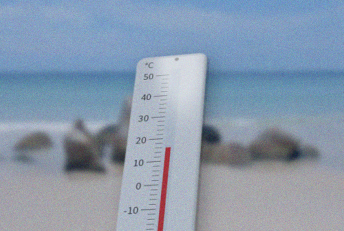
16 °C
